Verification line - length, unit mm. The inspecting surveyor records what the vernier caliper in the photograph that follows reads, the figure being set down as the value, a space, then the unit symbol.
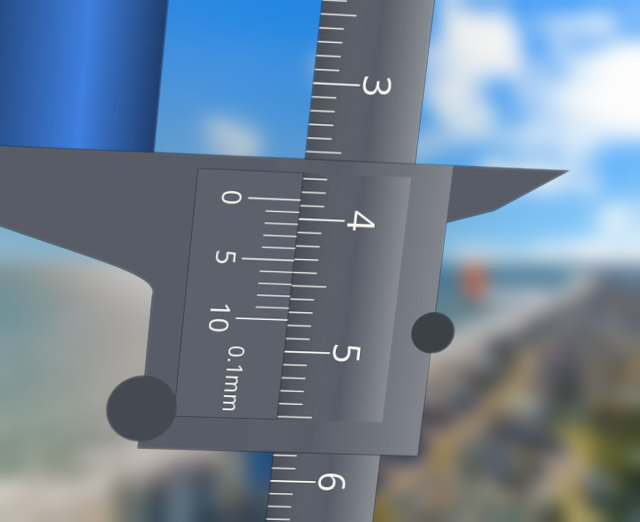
38.6 mm
